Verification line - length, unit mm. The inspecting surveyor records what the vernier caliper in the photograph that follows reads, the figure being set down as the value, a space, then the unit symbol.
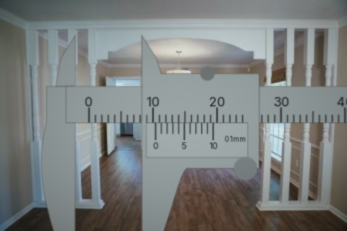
10.4 mm
